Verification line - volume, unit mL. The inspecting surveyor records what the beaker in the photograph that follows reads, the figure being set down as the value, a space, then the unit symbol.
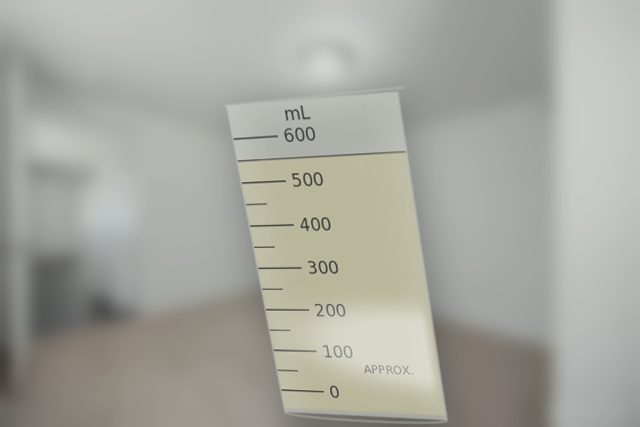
550 mL
